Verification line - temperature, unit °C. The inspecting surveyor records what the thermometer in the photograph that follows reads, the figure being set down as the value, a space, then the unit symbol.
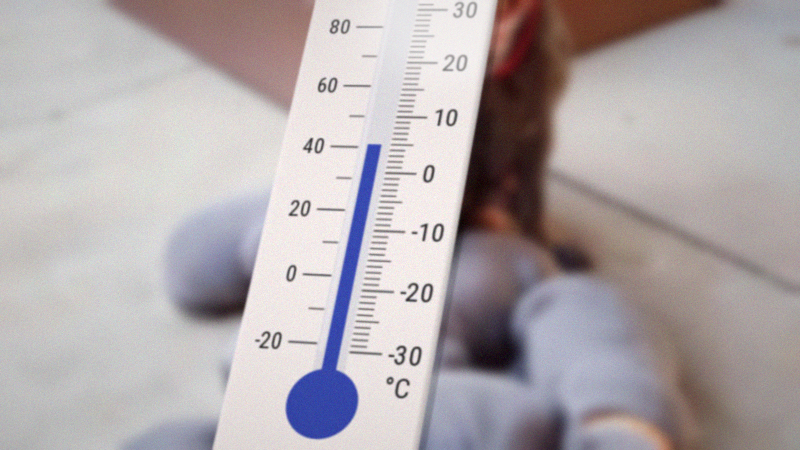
5 °C
